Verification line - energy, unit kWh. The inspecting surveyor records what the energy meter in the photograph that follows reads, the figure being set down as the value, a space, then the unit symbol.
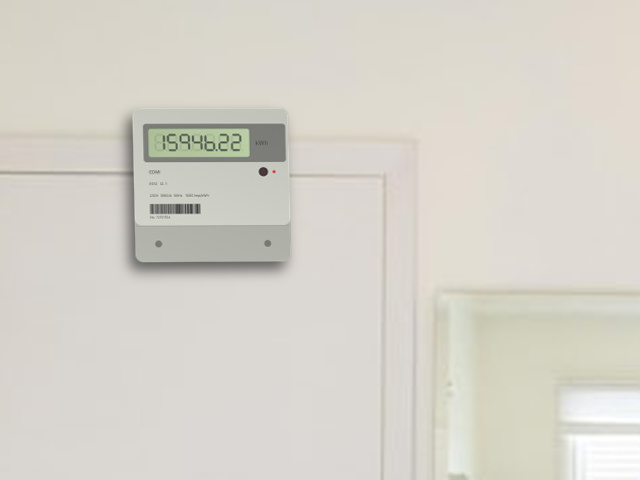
15946.22 kWh
